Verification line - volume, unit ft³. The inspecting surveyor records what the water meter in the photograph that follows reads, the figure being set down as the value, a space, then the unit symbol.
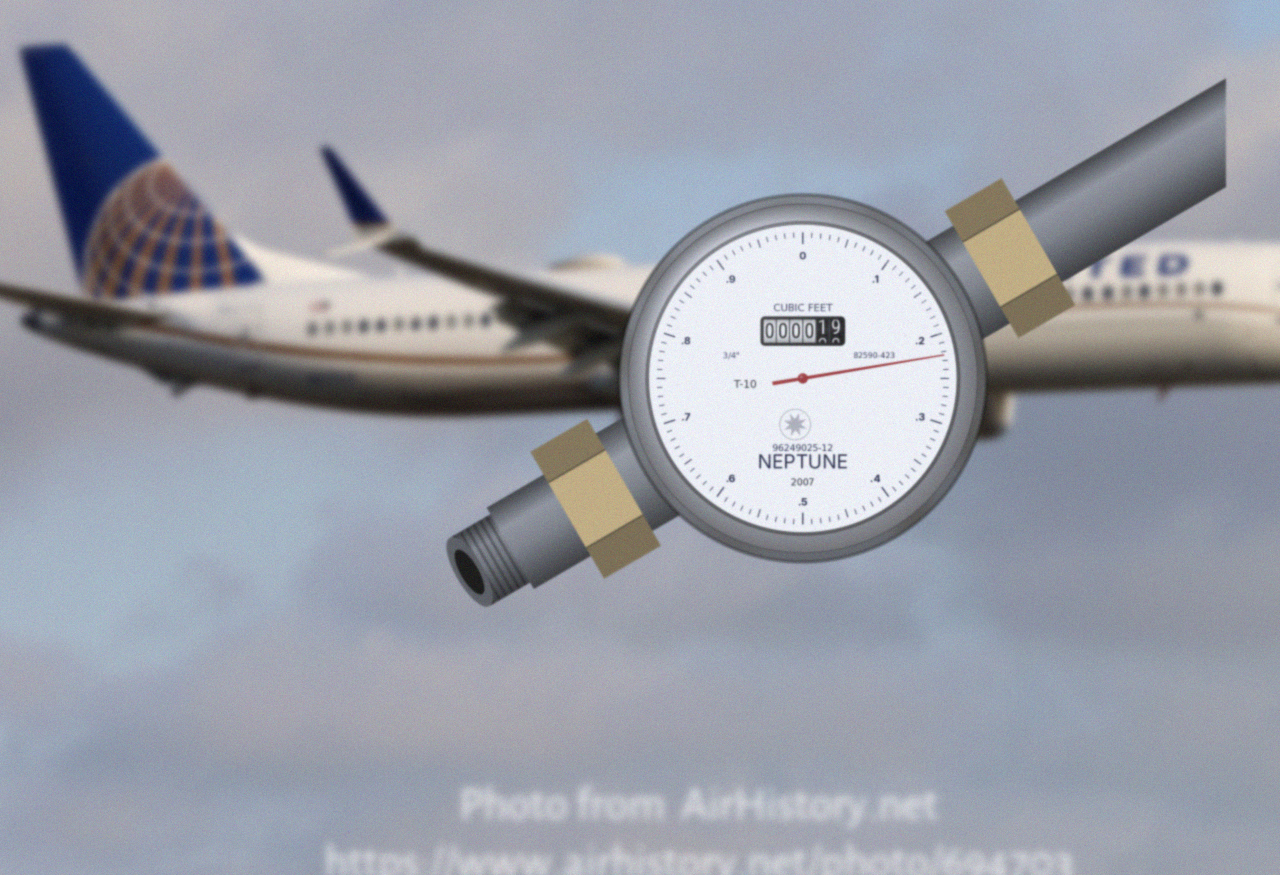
19.22 ft³
